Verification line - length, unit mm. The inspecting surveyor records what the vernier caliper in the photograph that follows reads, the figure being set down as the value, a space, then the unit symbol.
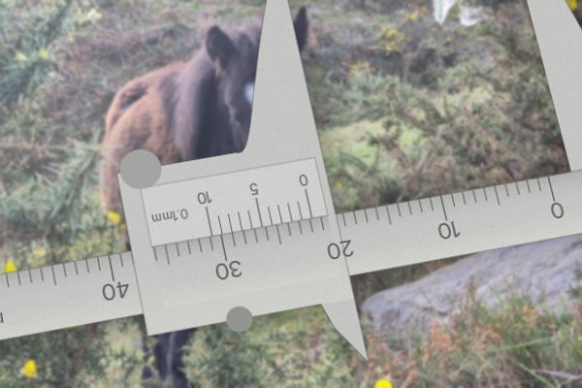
21.8 mm
